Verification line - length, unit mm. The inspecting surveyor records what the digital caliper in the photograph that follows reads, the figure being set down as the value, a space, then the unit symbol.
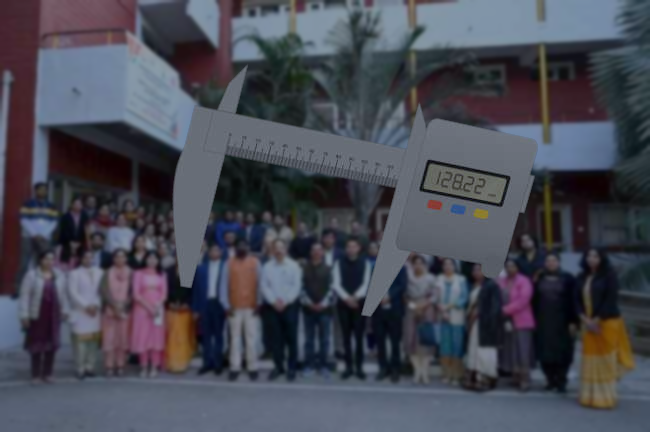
128.22 mm
